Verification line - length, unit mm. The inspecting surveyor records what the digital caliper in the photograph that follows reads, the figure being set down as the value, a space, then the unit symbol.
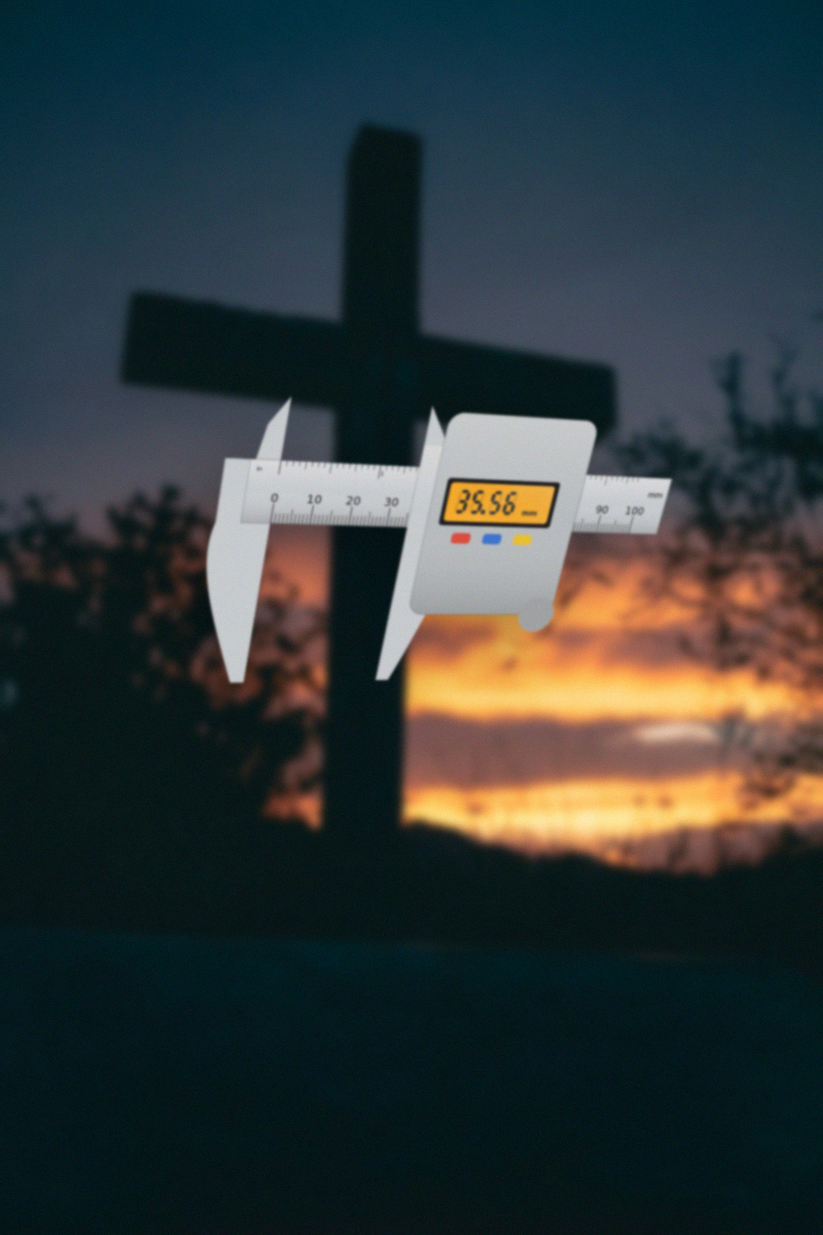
35.56 mm
